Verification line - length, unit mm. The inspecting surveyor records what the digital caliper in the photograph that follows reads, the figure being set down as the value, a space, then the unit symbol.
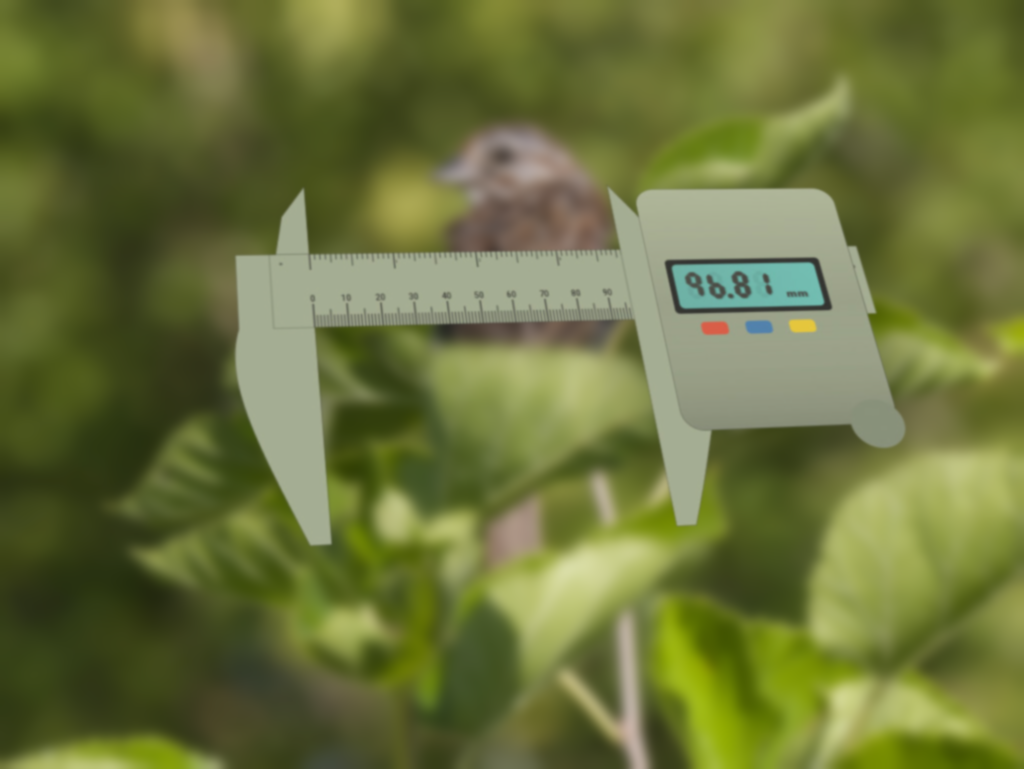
96.81 mm
